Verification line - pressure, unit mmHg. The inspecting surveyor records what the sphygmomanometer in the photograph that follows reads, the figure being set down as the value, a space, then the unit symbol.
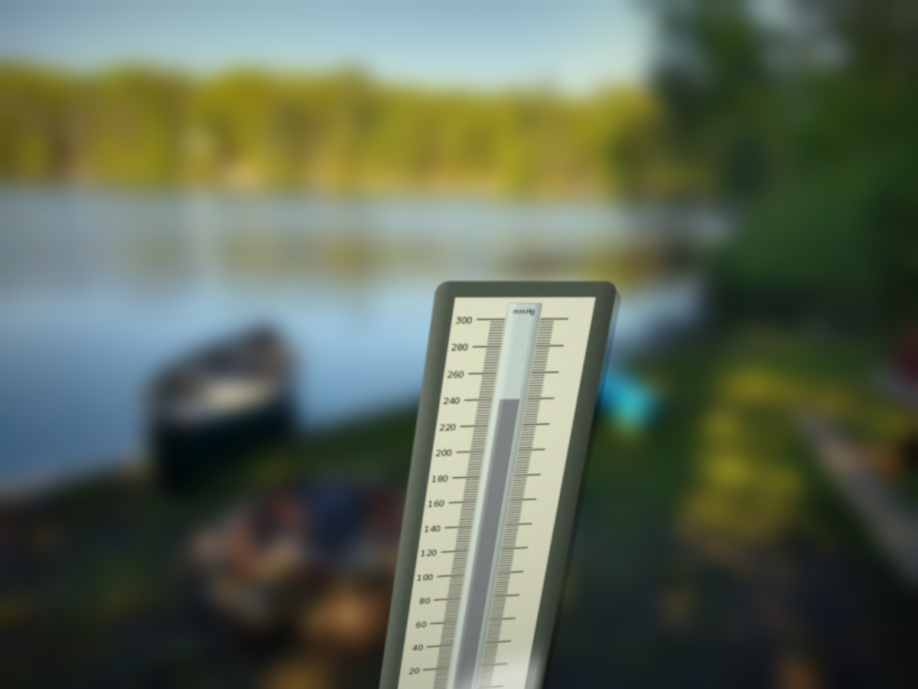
240 mmHg
